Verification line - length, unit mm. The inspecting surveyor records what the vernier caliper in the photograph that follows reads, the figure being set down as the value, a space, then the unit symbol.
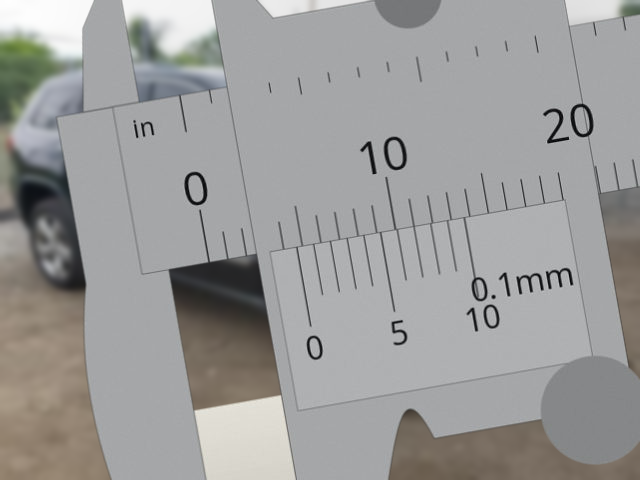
4.7 mm
